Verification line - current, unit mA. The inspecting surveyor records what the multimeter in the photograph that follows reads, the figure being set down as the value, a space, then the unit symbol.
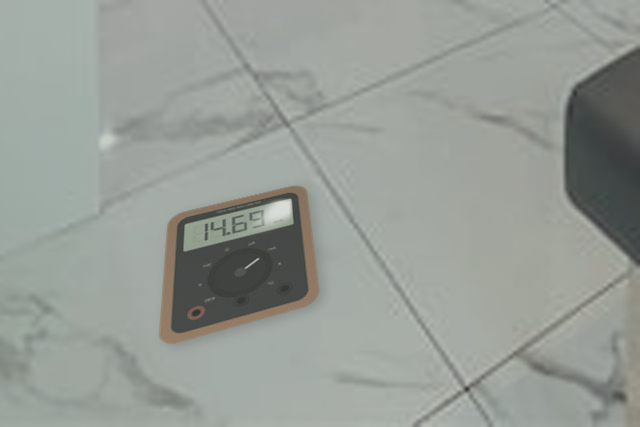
14.69 mA
